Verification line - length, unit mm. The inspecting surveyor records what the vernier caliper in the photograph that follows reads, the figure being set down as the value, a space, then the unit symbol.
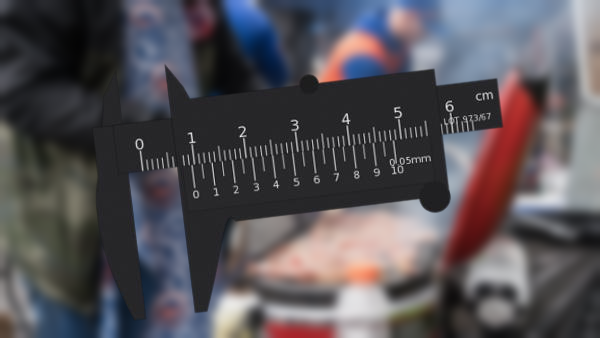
9.5 mm
